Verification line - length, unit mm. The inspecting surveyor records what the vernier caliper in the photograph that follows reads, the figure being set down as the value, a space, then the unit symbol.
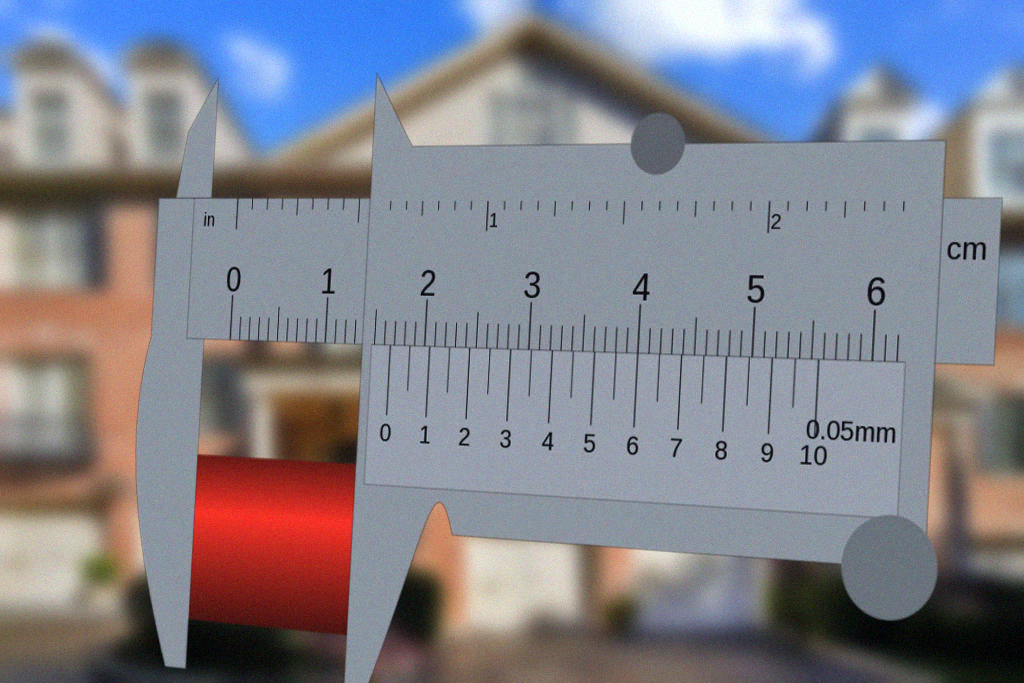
16.6 mm
